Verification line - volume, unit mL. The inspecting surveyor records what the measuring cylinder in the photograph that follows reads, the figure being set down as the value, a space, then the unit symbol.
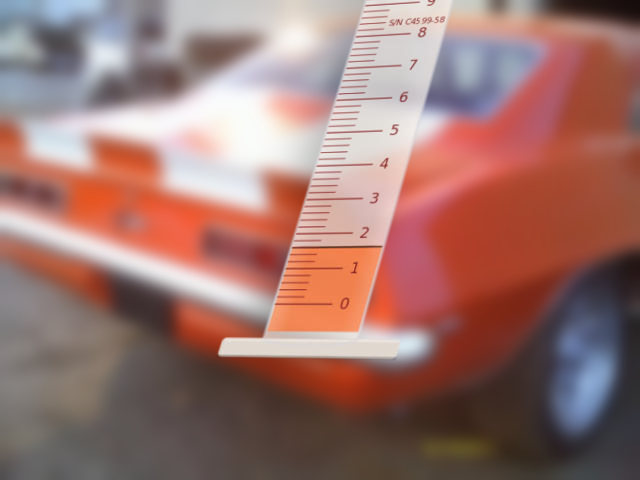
1.6 mL
